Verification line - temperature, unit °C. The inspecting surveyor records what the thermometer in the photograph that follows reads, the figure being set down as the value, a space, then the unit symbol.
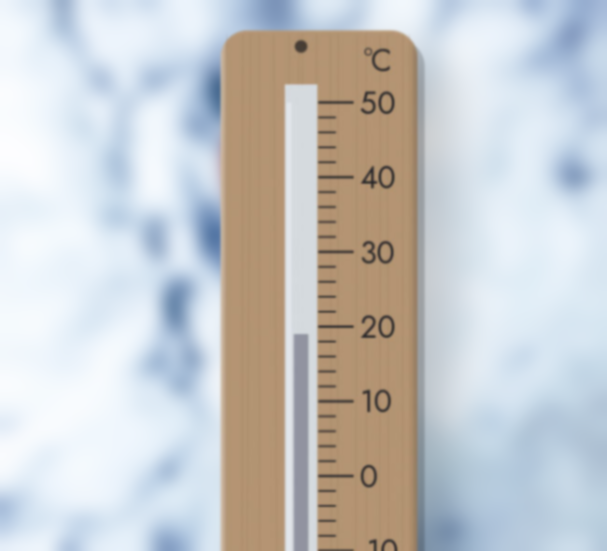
19 °C
